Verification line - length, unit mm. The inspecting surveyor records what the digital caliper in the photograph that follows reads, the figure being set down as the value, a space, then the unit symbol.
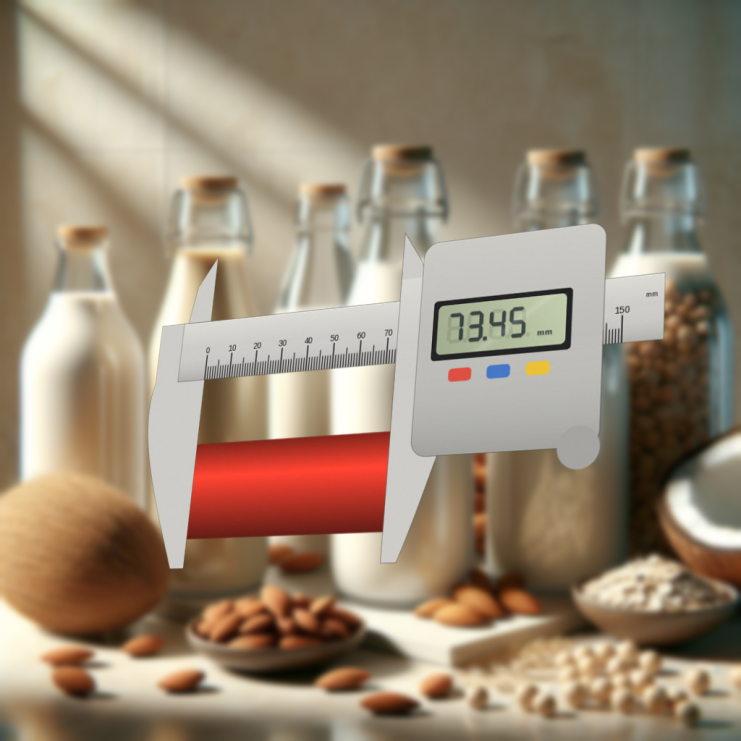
73.45 mm
